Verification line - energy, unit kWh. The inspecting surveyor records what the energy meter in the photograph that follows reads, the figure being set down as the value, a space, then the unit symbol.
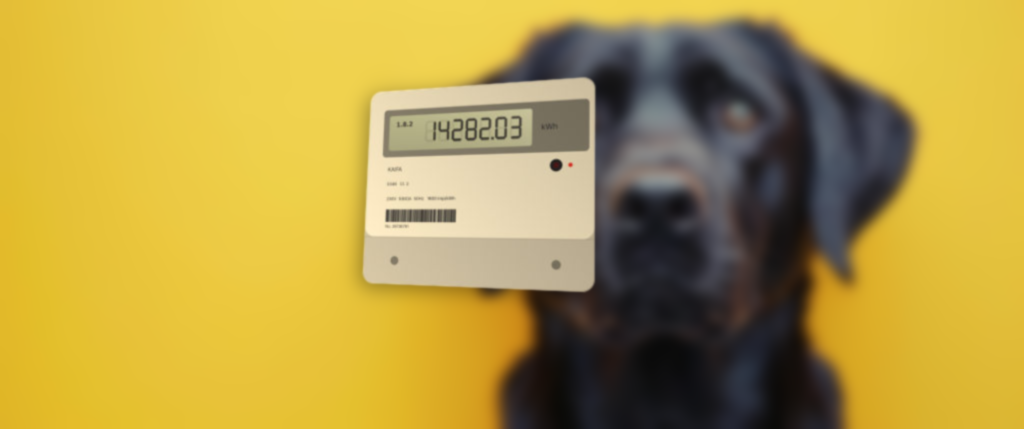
14282.03 kWh
